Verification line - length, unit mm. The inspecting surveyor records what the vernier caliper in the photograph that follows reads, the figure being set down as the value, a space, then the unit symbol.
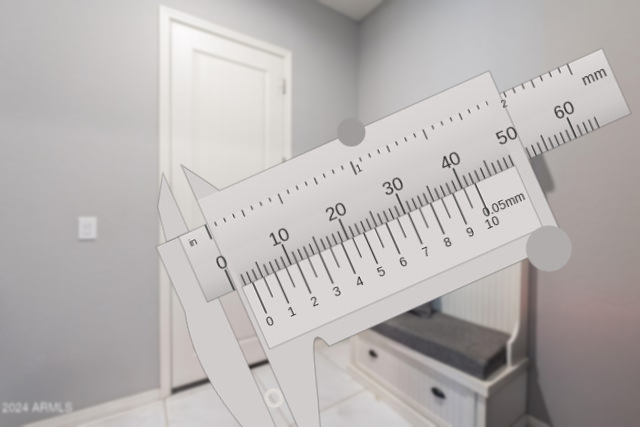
3.2 mm
